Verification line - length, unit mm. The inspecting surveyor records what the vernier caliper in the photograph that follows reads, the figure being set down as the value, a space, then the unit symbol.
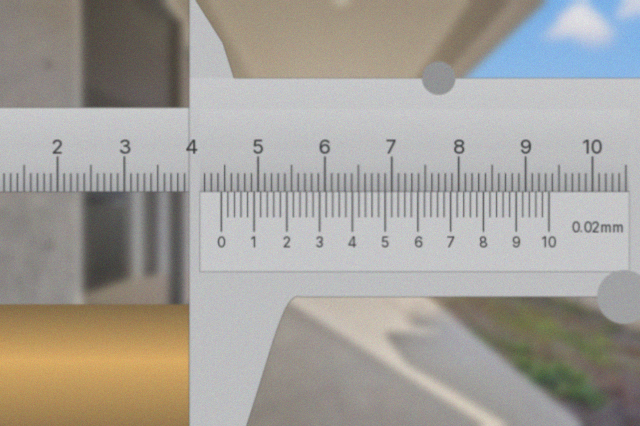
44.5 mm
